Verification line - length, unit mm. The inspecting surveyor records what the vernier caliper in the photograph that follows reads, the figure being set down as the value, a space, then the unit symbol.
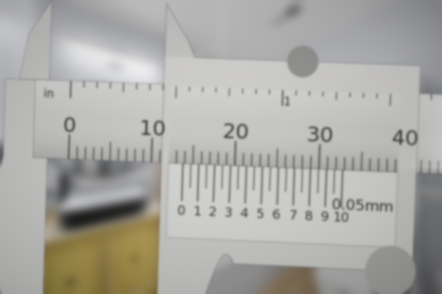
13.8 mm
